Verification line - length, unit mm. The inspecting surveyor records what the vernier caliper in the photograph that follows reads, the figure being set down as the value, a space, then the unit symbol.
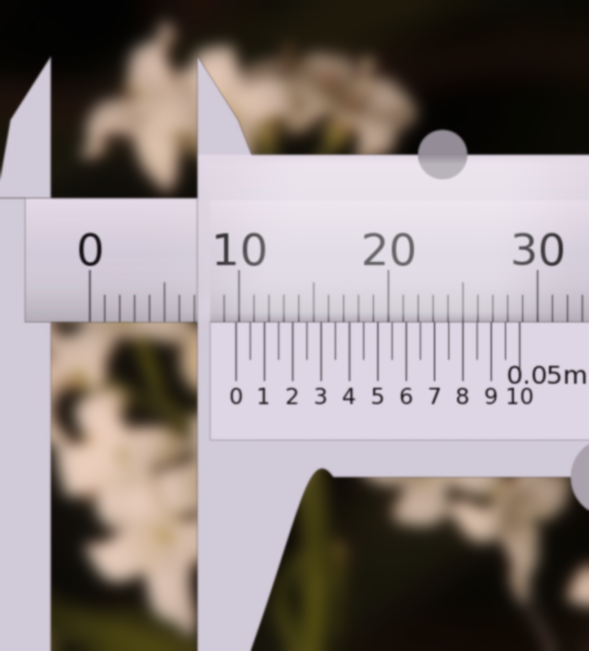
9.8 mm
